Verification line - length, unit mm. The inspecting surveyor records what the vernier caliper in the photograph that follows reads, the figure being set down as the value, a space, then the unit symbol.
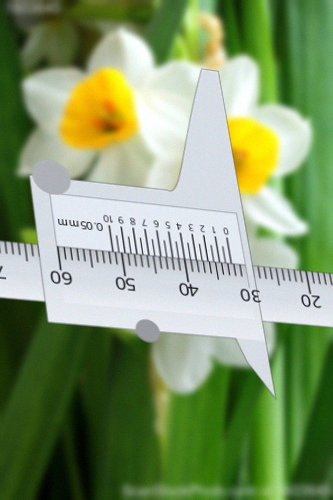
32.4 mm
